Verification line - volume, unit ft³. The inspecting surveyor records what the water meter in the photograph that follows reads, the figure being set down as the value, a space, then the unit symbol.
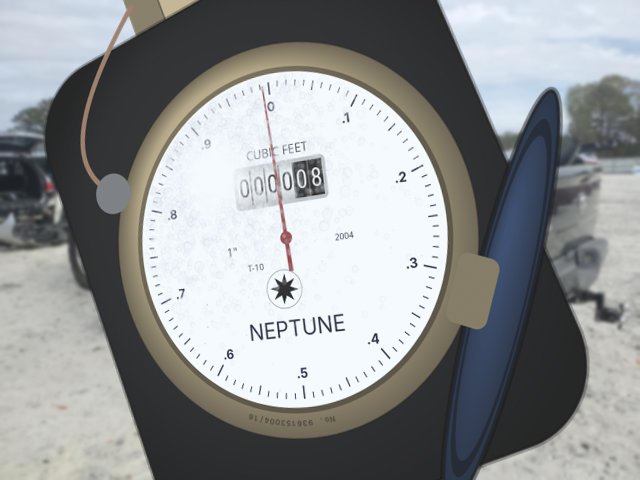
7.99 ft³
